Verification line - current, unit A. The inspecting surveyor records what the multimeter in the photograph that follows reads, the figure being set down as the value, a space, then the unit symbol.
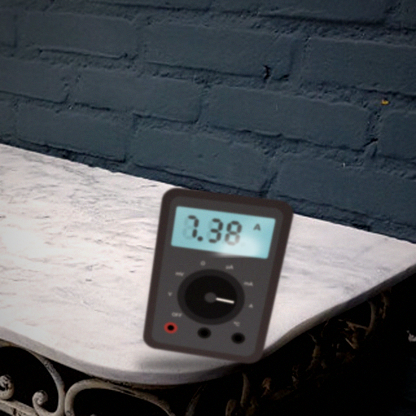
7.38 A
